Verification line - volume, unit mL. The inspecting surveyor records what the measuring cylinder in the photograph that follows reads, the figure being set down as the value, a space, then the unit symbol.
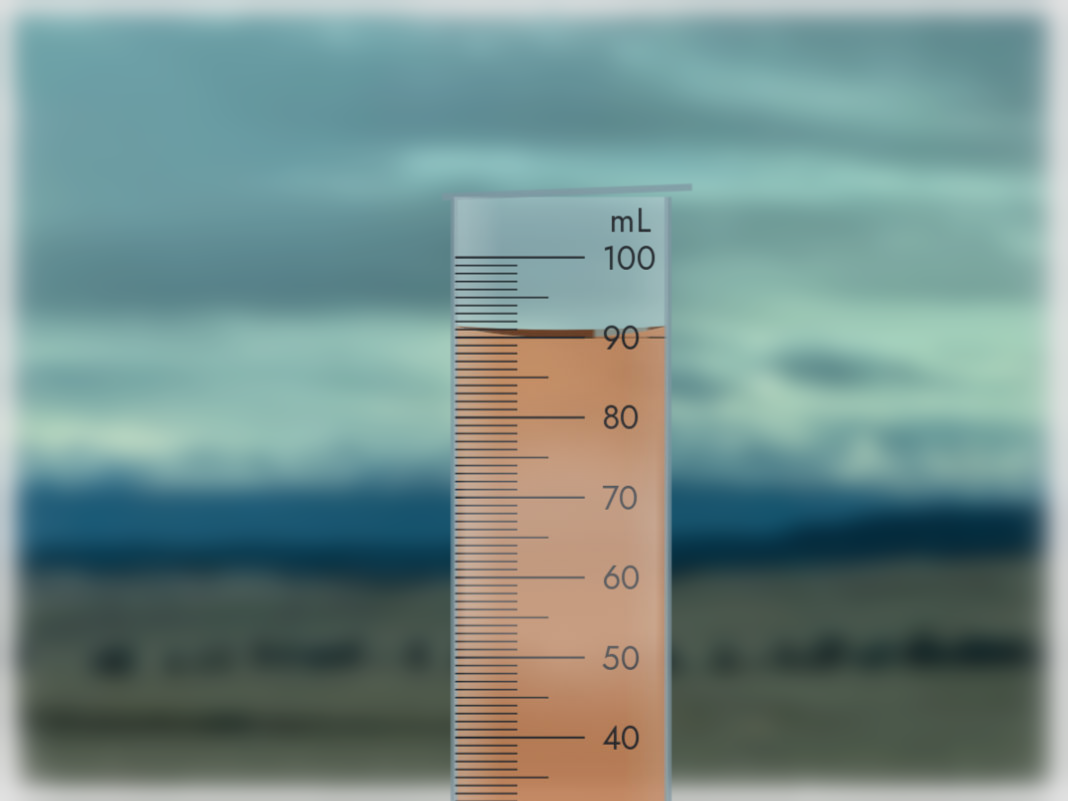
90 mL
